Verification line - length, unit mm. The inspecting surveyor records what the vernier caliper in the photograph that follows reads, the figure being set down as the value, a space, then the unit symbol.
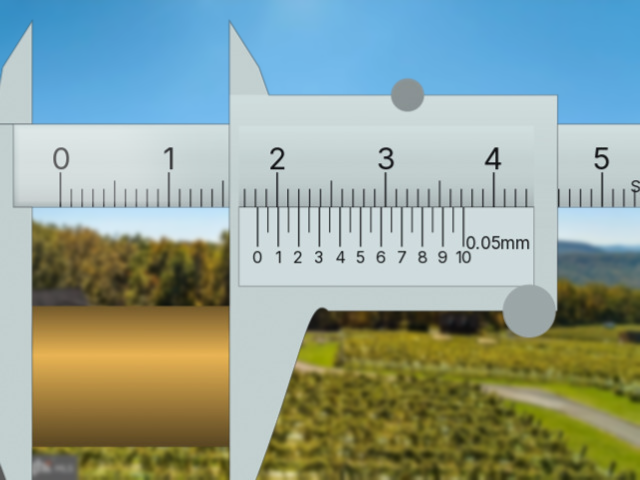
18.2 mm
